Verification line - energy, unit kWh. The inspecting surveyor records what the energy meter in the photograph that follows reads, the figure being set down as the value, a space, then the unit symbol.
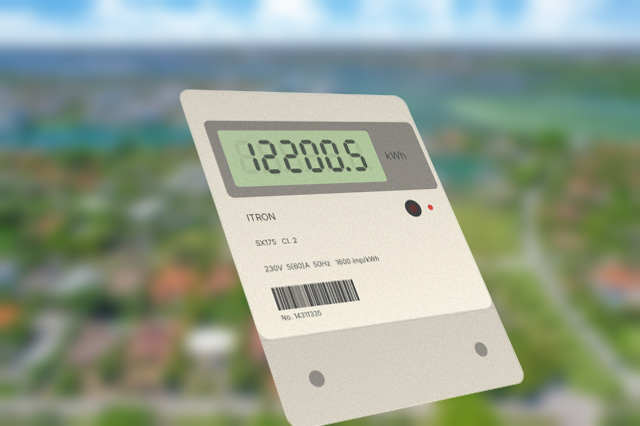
12200.5 kWh
